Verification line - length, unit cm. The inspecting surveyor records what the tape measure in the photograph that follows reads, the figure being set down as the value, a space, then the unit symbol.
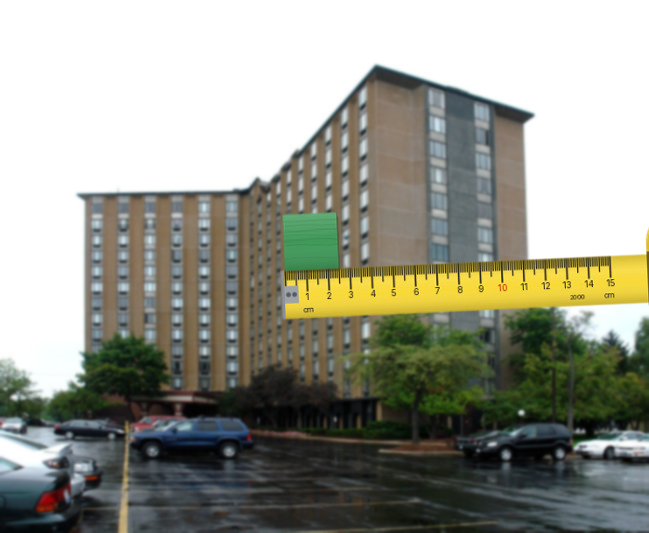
2.5 cm
